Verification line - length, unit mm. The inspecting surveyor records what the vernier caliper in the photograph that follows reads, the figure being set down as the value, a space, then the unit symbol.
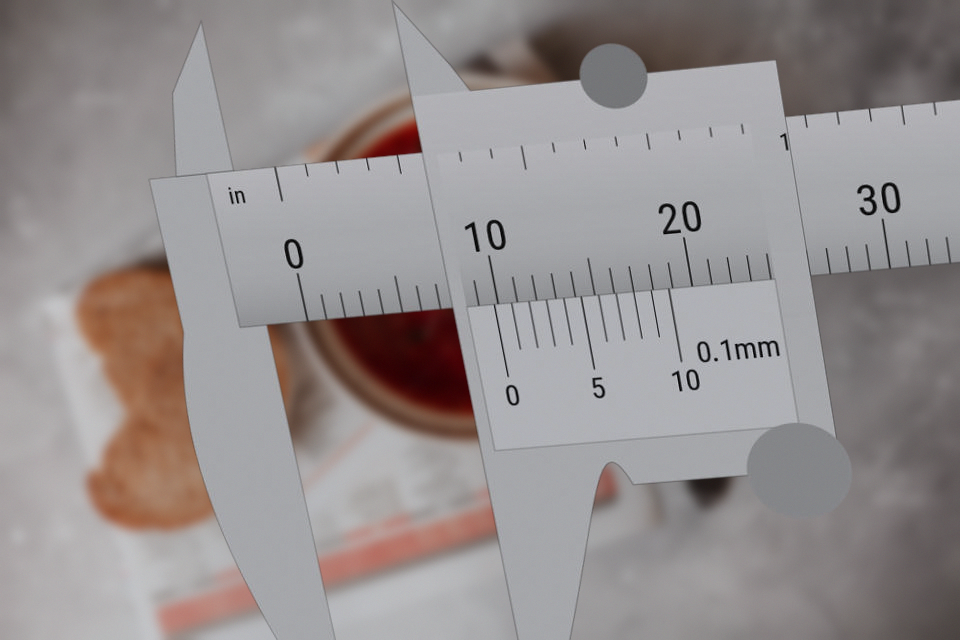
9.8 mm
